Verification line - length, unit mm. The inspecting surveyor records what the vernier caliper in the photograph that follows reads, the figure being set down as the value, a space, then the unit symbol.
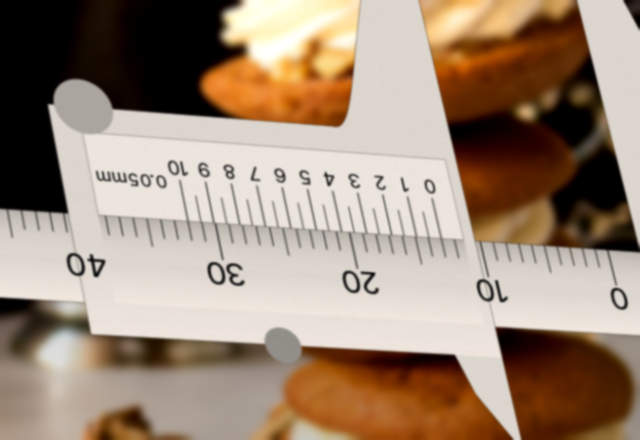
13.0 mm
